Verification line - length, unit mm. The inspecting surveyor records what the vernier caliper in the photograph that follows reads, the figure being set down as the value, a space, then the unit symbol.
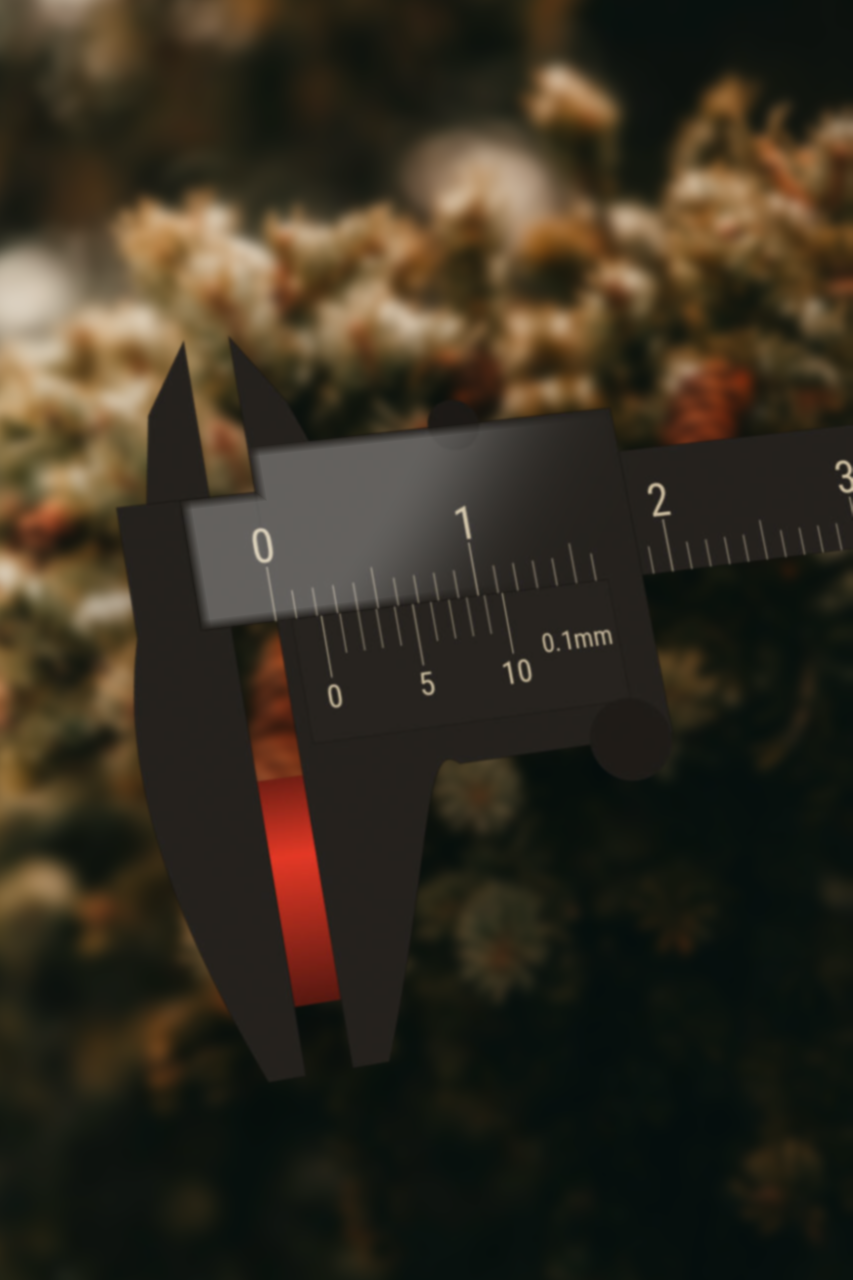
2.2 mm
